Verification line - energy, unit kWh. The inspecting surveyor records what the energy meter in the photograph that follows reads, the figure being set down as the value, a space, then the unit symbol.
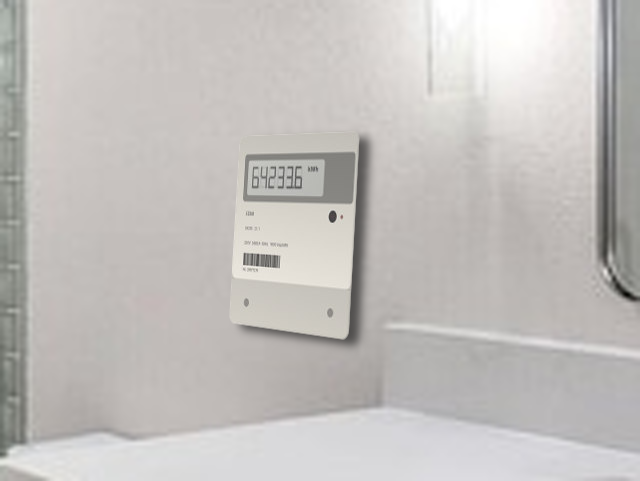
64233.6 kWh
